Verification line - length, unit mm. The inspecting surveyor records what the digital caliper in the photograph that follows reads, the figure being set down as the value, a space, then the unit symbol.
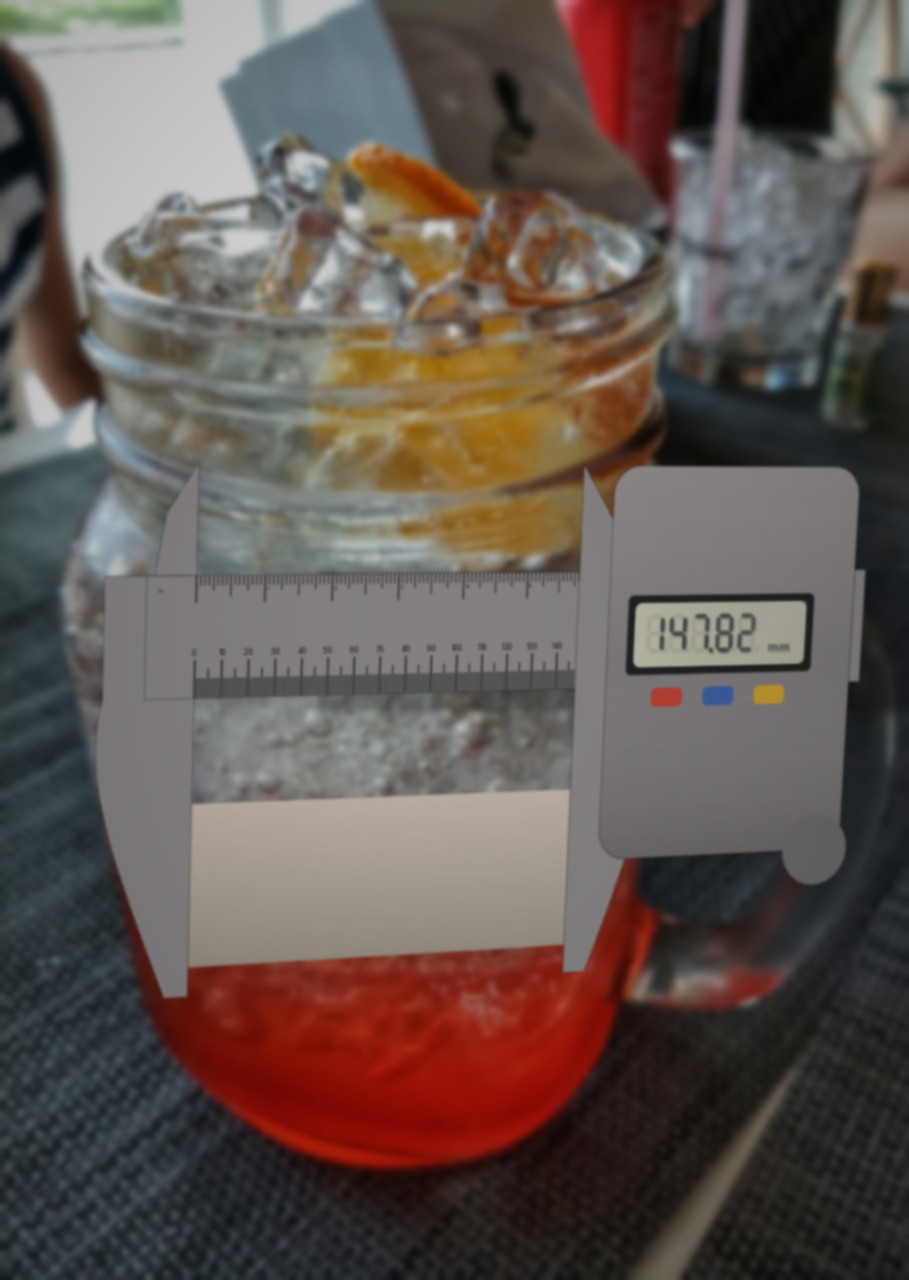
147.82 mm
